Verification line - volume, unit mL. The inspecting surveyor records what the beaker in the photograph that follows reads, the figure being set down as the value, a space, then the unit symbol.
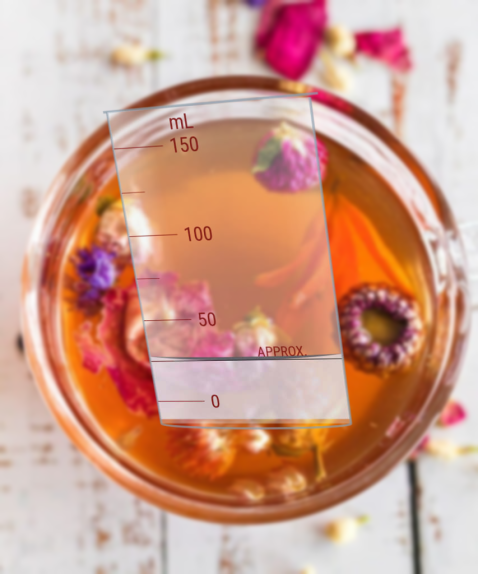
25 mL
